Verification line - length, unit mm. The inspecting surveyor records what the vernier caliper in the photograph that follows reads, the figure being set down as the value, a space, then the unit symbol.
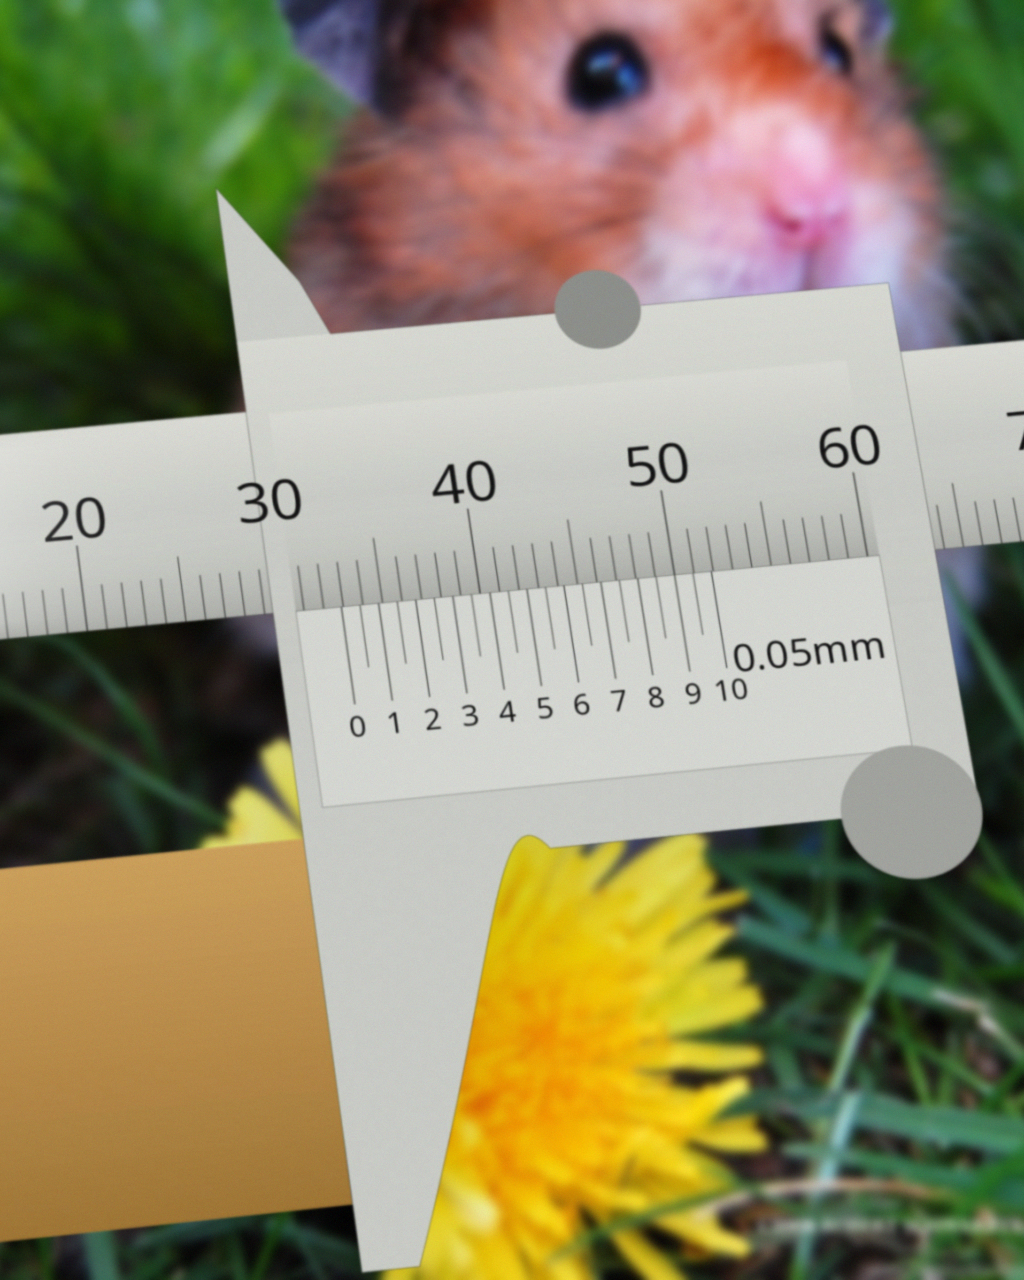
32.9 mm
